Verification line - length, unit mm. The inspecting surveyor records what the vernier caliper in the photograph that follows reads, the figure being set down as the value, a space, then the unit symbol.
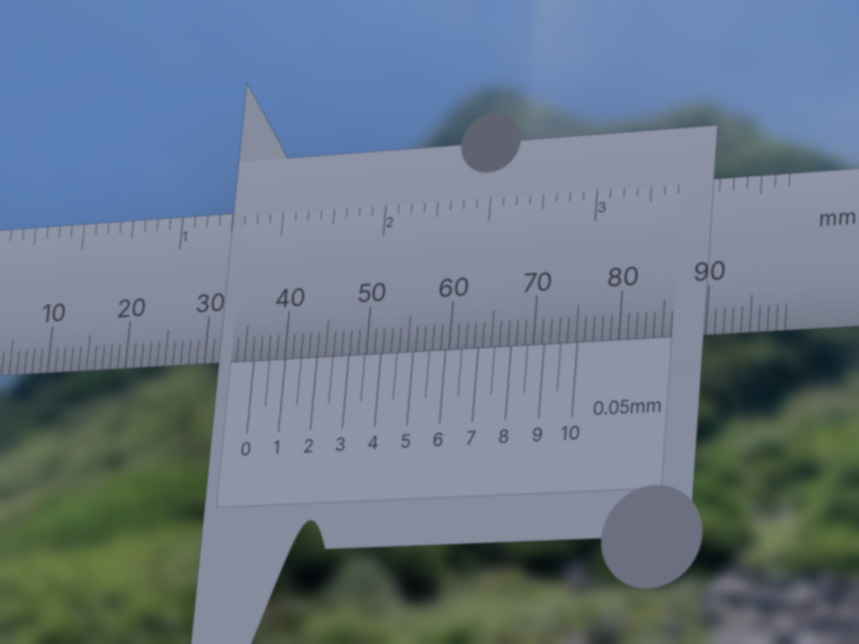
36.2 mm
